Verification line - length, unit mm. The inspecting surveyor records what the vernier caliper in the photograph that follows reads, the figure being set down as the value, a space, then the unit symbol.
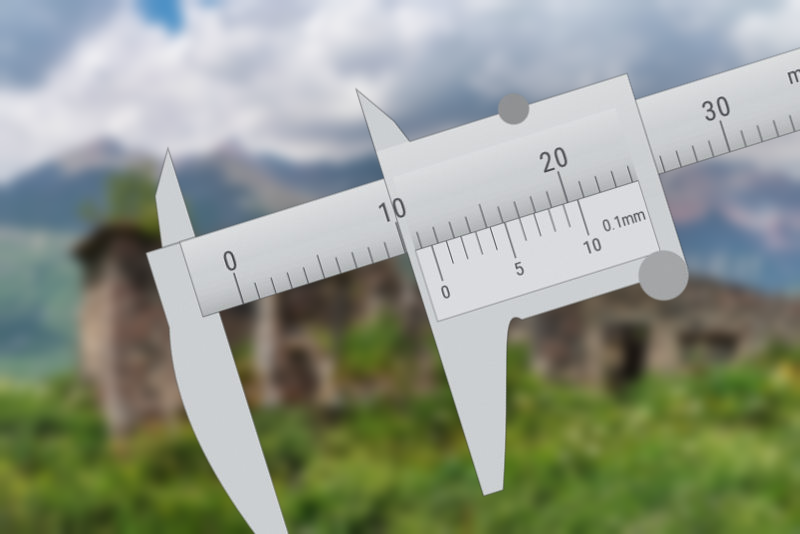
11.6 mm
